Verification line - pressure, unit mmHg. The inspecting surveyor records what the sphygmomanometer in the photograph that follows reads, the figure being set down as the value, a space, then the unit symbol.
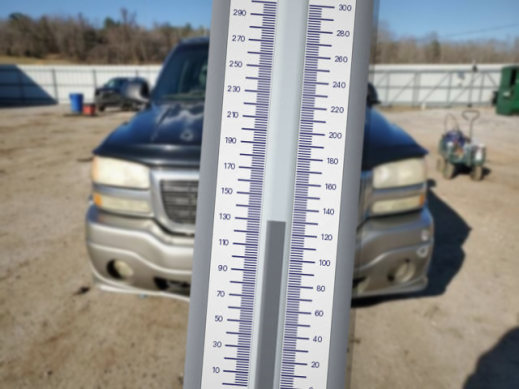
130 mmHg
